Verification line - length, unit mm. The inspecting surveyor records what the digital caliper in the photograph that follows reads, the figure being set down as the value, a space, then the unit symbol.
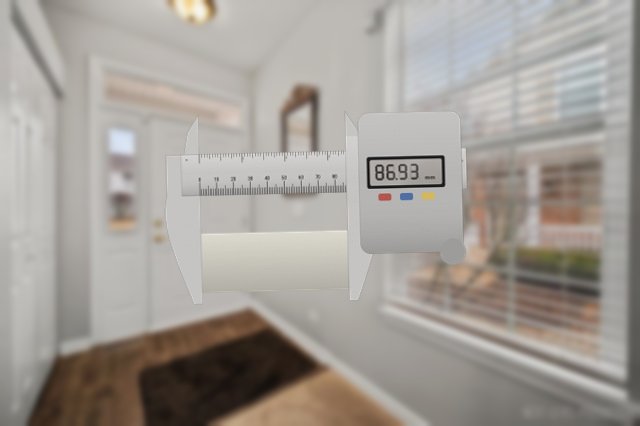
86.93 mm
